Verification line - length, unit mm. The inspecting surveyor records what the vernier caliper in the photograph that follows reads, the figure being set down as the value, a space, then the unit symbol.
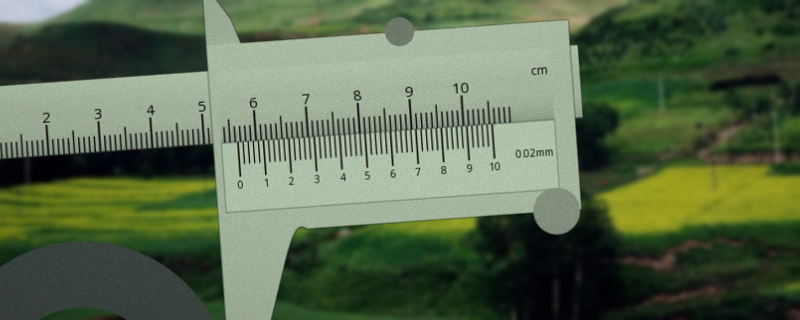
56.5 mm
